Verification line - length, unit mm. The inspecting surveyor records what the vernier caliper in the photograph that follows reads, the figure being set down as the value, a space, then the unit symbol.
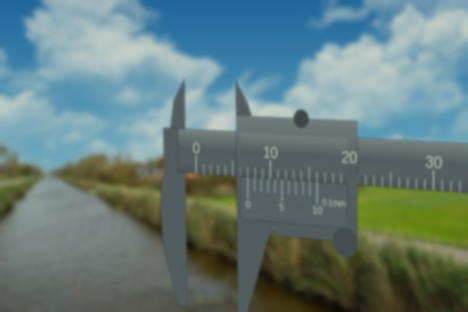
7.0 mm
